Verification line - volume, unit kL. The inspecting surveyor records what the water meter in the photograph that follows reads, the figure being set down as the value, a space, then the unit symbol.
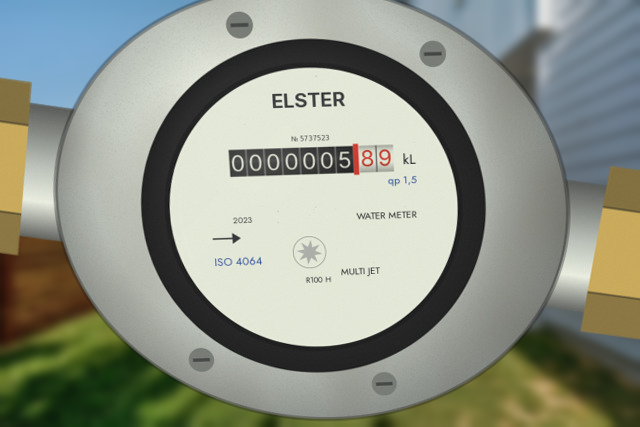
5.89 kL
